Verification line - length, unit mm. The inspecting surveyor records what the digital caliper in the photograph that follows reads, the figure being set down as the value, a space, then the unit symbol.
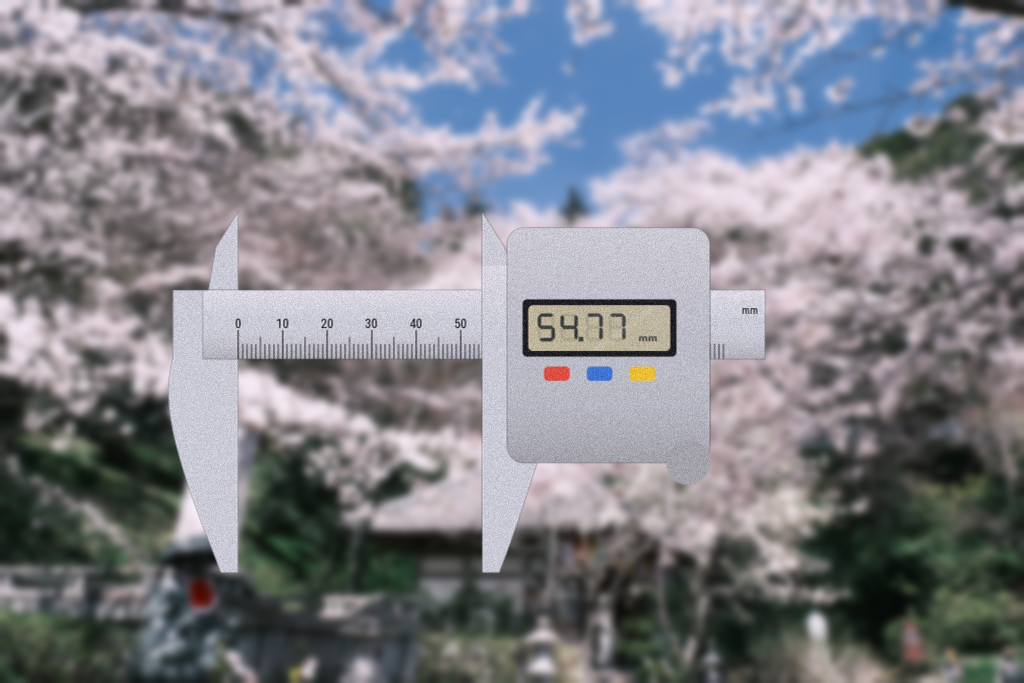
54.77 mm
